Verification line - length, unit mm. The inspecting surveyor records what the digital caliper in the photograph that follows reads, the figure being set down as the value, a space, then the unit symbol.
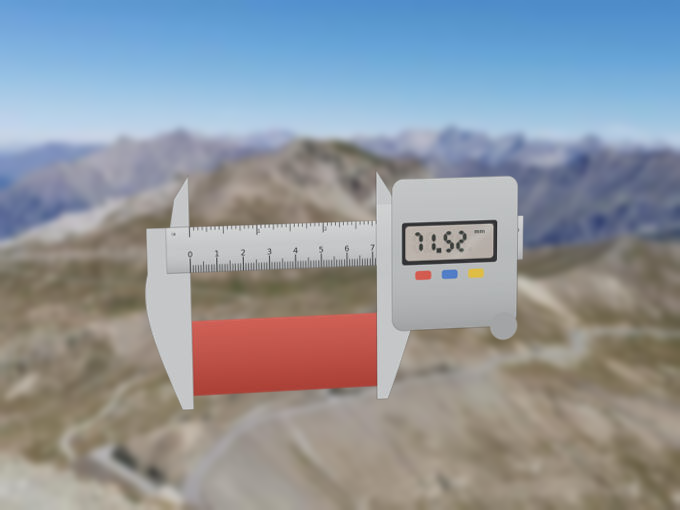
71.52 mm
